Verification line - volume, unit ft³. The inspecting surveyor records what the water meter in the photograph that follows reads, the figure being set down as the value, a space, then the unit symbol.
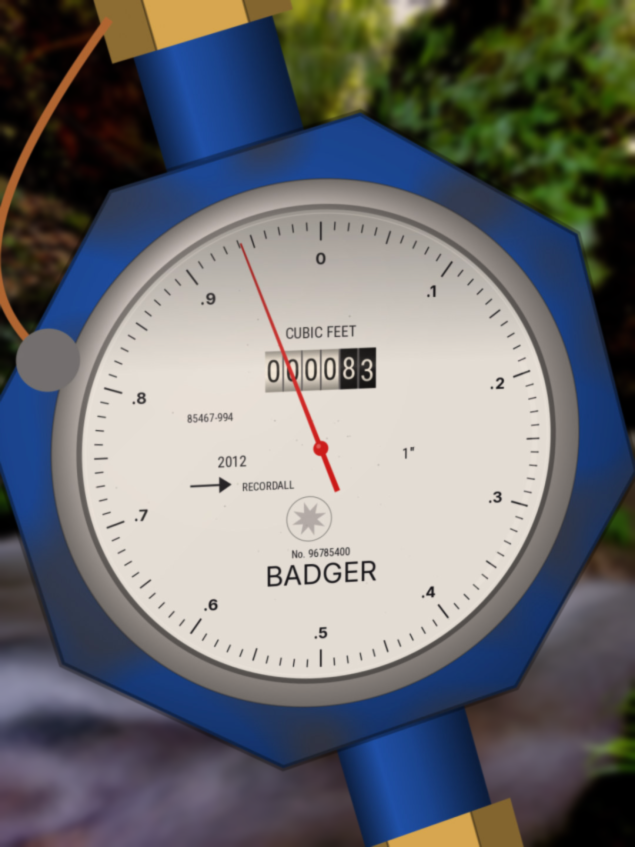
82.94 ft³
